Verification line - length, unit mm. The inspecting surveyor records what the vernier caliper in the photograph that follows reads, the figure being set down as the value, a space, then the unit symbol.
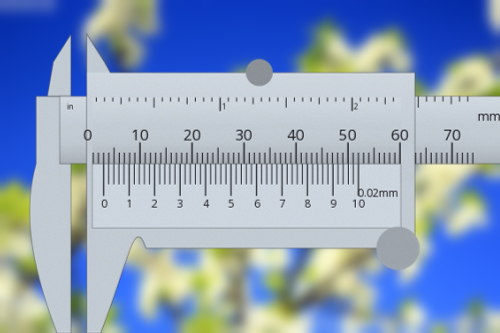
3.0 mm
